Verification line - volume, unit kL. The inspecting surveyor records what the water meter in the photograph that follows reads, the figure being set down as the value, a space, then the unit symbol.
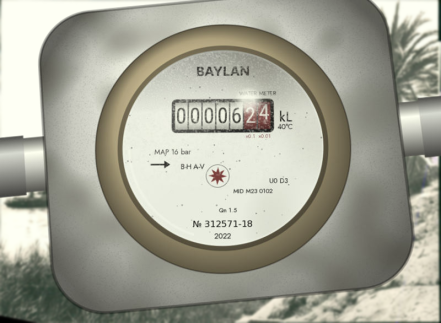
6.24 kL
